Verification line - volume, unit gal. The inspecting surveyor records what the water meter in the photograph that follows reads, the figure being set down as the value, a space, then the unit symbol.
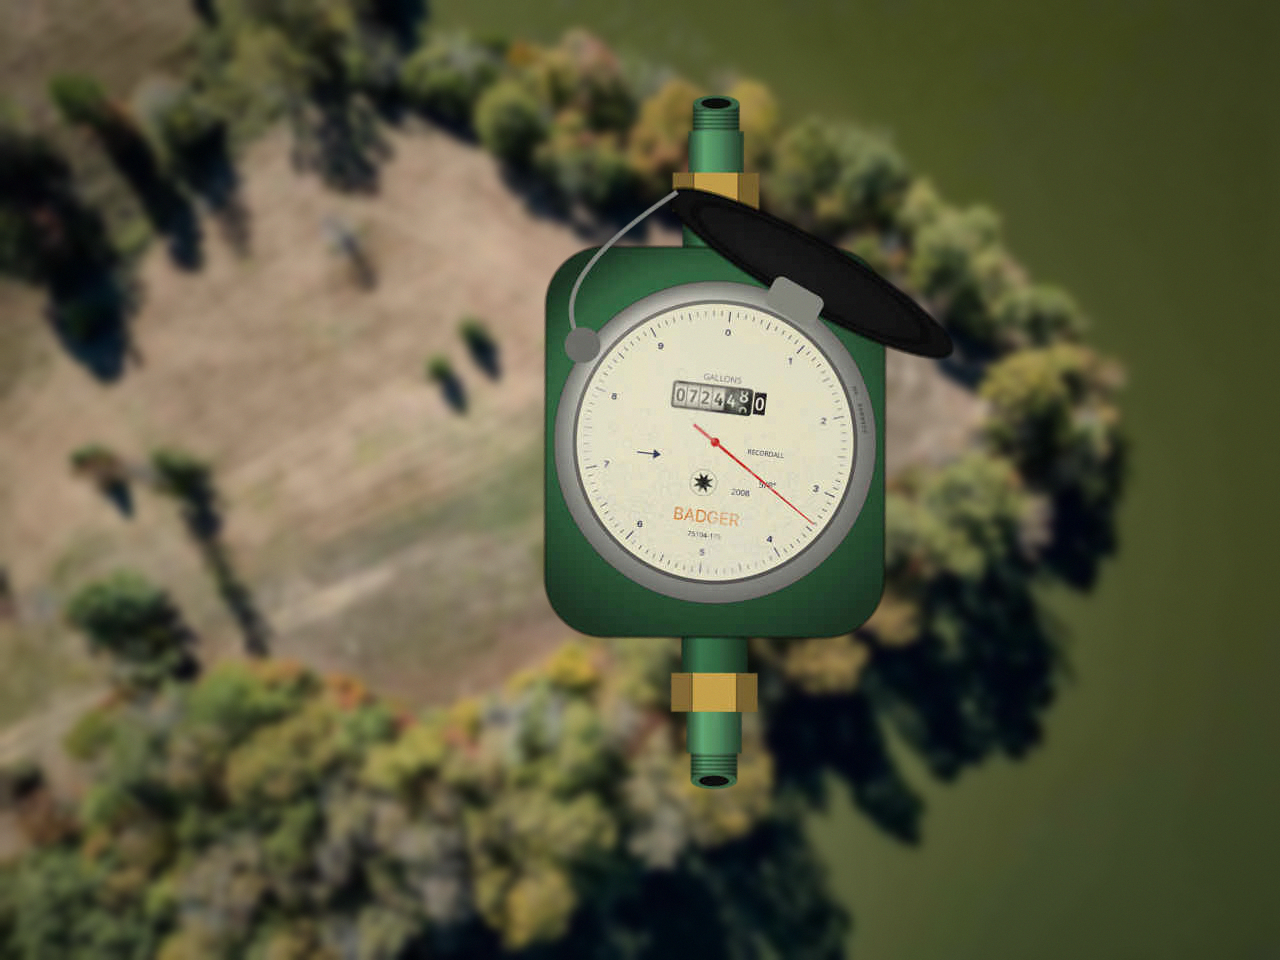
724483.4 gal
